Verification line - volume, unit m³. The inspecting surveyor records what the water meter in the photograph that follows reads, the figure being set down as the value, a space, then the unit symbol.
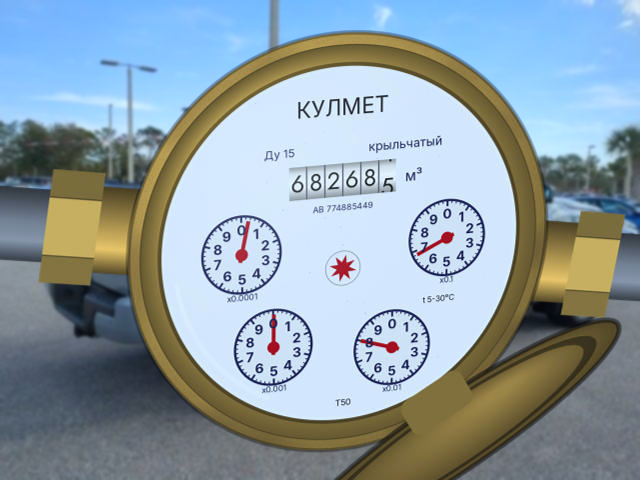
682684.6800 m³
